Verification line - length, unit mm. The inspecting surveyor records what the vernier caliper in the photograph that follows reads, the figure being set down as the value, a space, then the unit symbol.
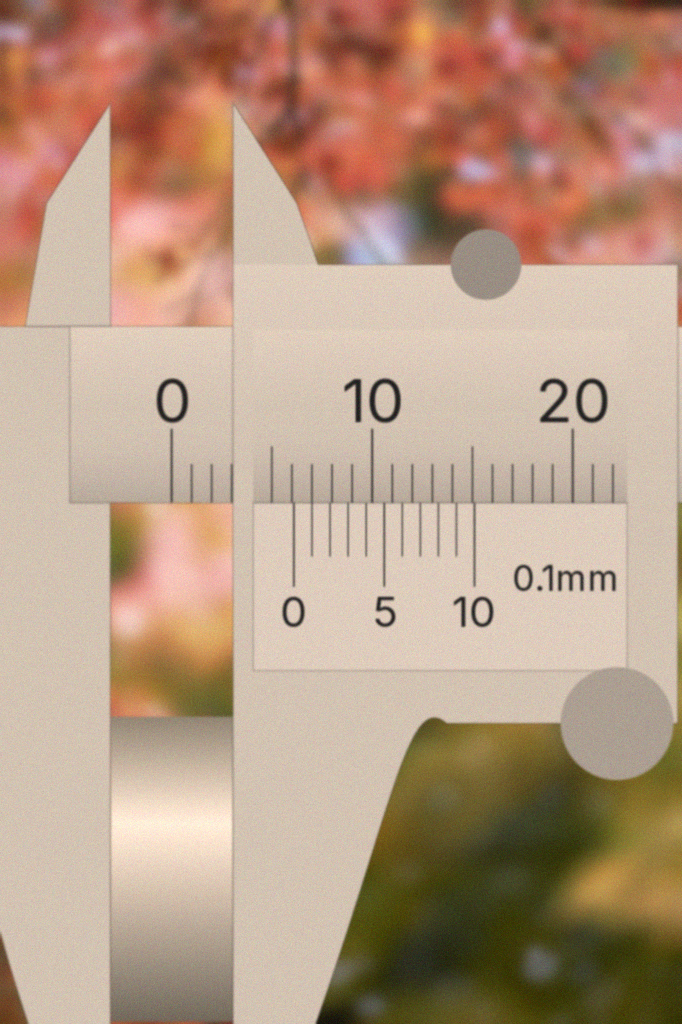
6.1 mm
